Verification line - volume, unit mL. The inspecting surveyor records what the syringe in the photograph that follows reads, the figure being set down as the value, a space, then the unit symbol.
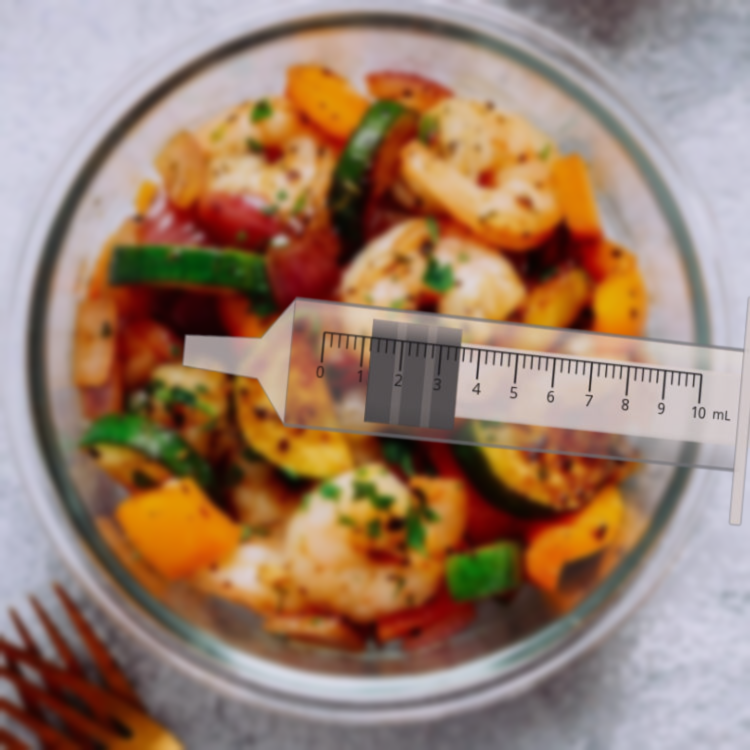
1.2 mL
